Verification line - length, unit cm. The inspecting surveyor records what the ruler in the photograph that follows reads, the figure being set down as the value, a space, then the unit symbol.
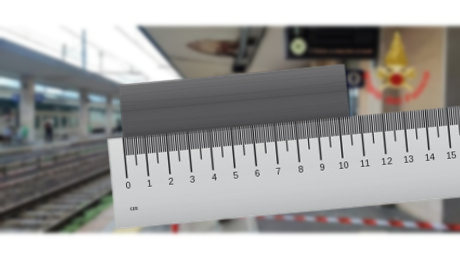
10.5 cm
